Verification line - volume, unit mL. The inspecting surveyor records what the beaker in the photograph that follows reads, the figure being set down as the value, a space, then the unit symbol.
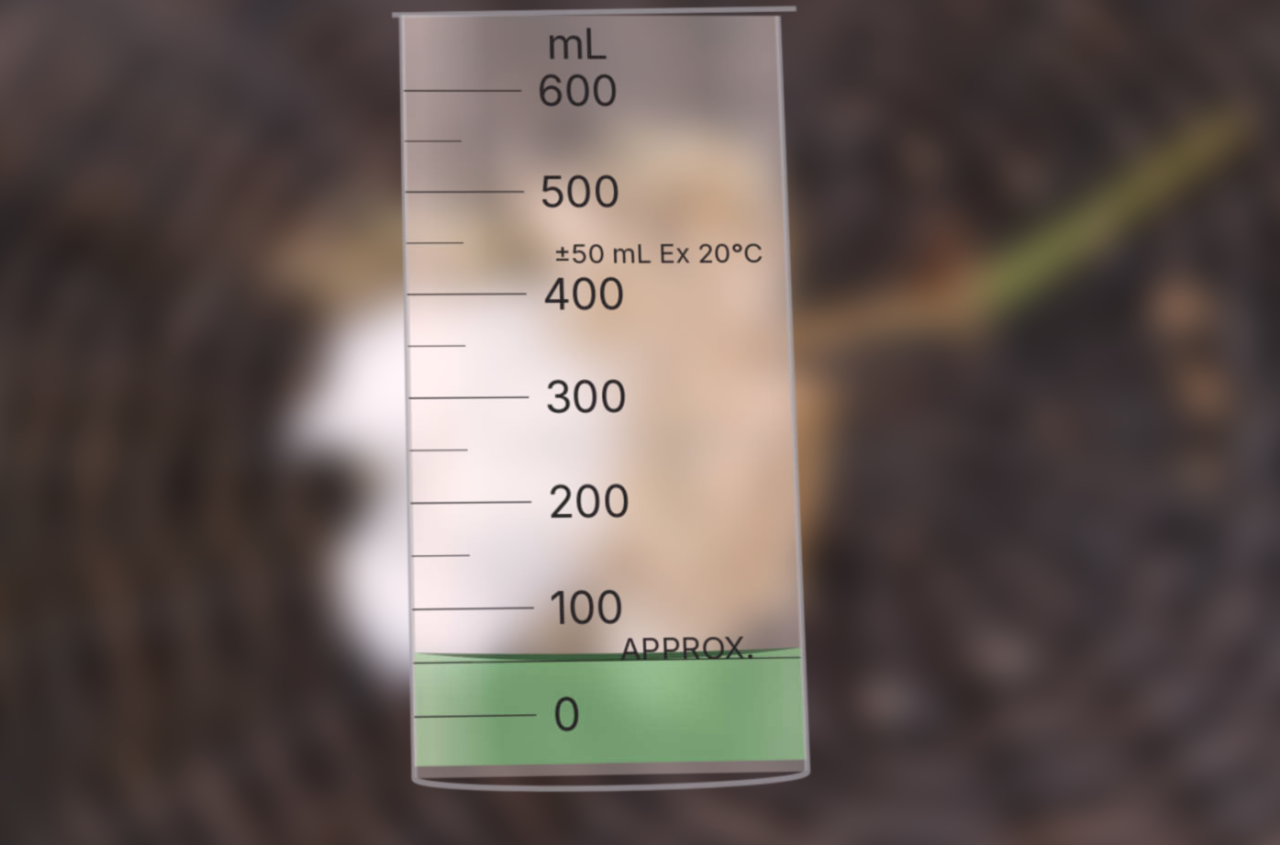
50 mL
